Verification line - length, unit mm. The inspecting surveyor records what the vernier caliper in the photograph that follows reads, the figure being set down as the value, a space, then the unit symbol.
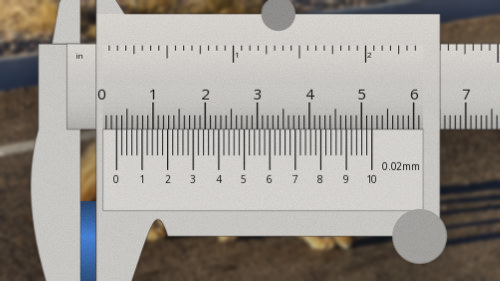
3.0 mm
